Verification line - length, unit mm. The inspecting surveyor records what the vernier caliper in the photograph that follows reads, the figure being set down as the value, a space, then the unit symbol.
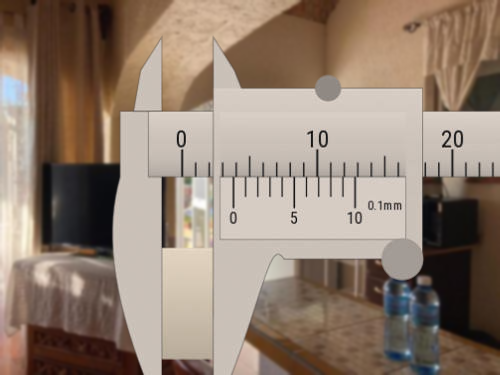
3.8 mm
